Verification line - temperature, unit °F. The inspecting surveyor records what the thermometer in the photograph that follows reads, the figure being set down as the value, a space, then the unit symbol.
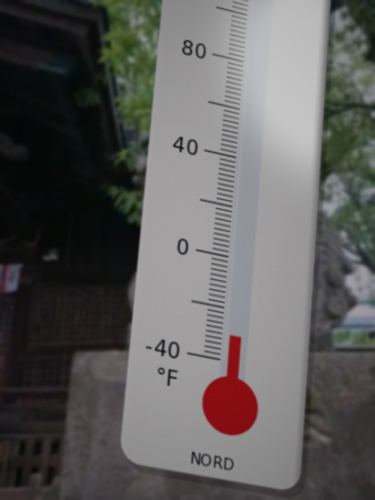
-30 °F
